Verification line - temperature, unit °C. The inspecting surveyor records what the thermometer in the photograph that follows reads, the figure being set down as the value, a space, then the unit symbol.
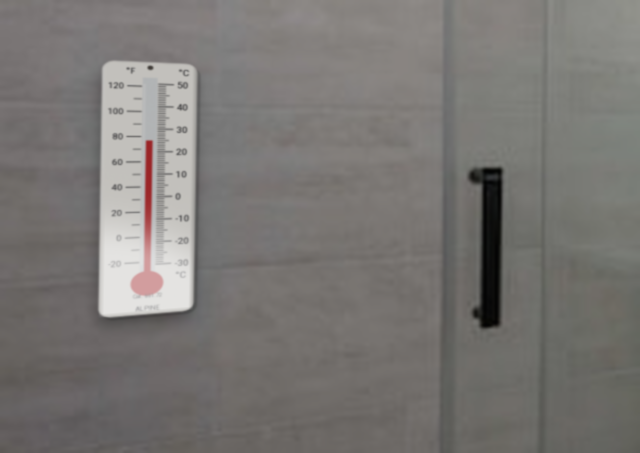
25 °C
